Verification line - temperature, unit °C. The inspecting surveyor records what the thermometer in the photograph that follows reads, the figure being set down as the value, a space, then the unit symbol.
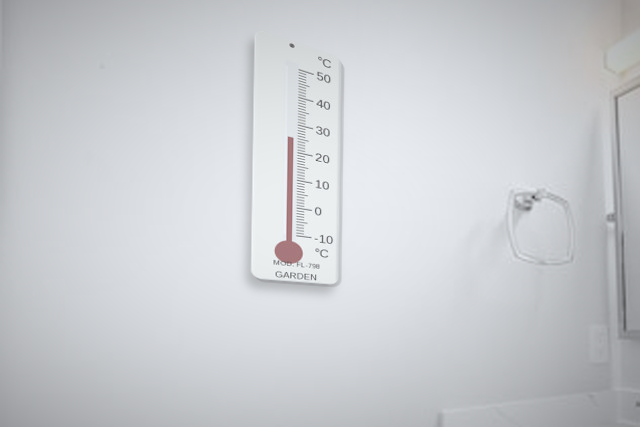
25 °C
